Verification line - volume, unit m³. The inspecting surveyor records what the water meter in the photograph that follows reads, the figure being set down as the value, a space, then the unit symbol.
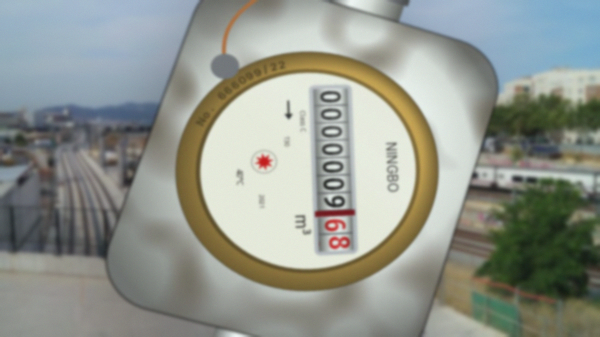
9.68 m³
